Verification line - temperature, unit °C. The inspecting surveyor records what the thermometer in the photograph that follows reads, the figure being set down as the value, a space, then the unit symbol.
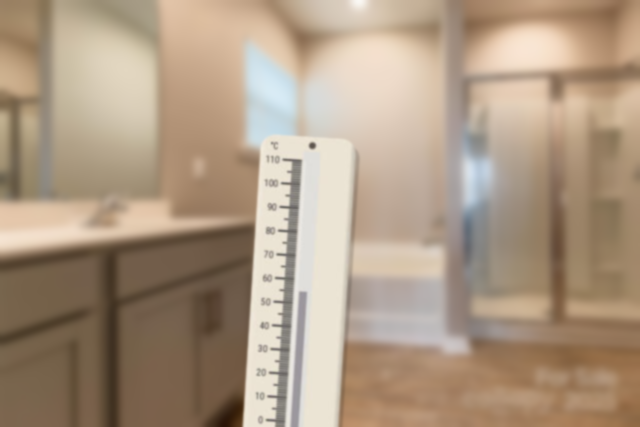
55 °C
